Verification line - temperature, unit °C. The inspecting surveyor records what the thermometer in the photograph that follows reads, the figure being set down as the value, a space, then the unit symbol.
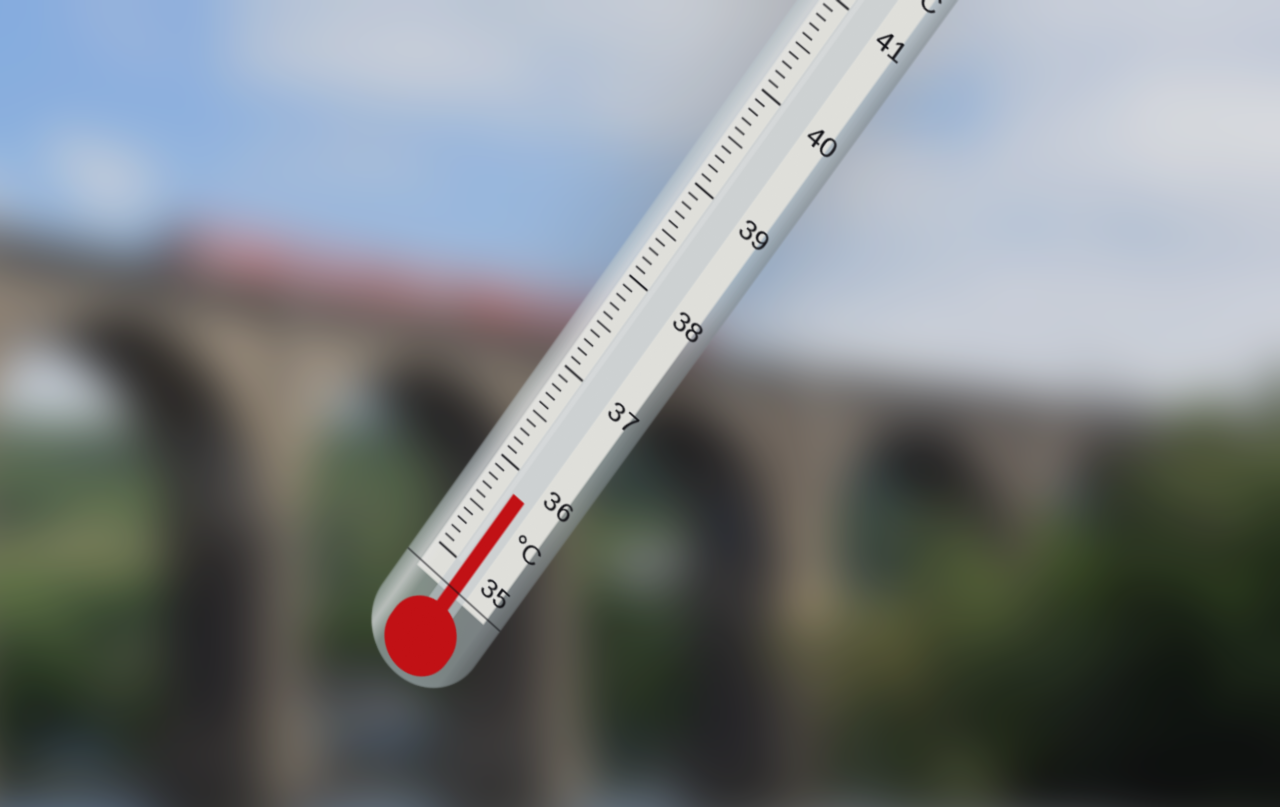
35.8 °C
